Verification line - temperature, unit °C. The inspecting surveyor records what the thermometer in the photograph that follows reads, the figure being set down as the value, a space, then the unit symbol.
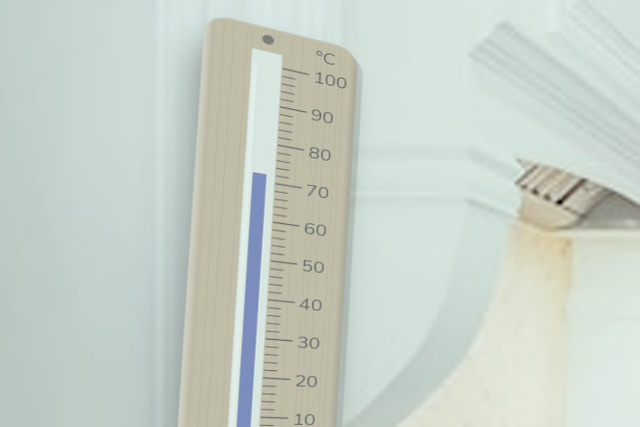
72 °C
